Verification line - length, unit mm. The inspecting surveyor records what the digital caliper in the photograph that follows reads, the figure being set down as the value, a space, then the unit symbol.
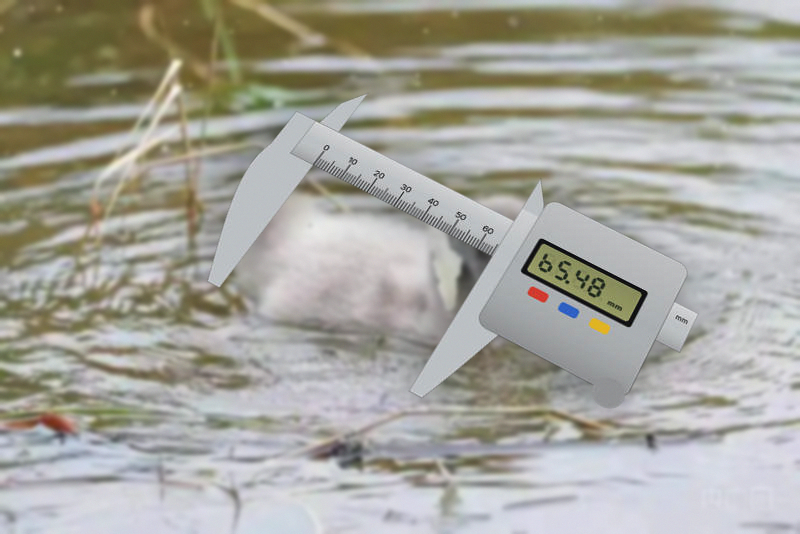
65.48 mm
